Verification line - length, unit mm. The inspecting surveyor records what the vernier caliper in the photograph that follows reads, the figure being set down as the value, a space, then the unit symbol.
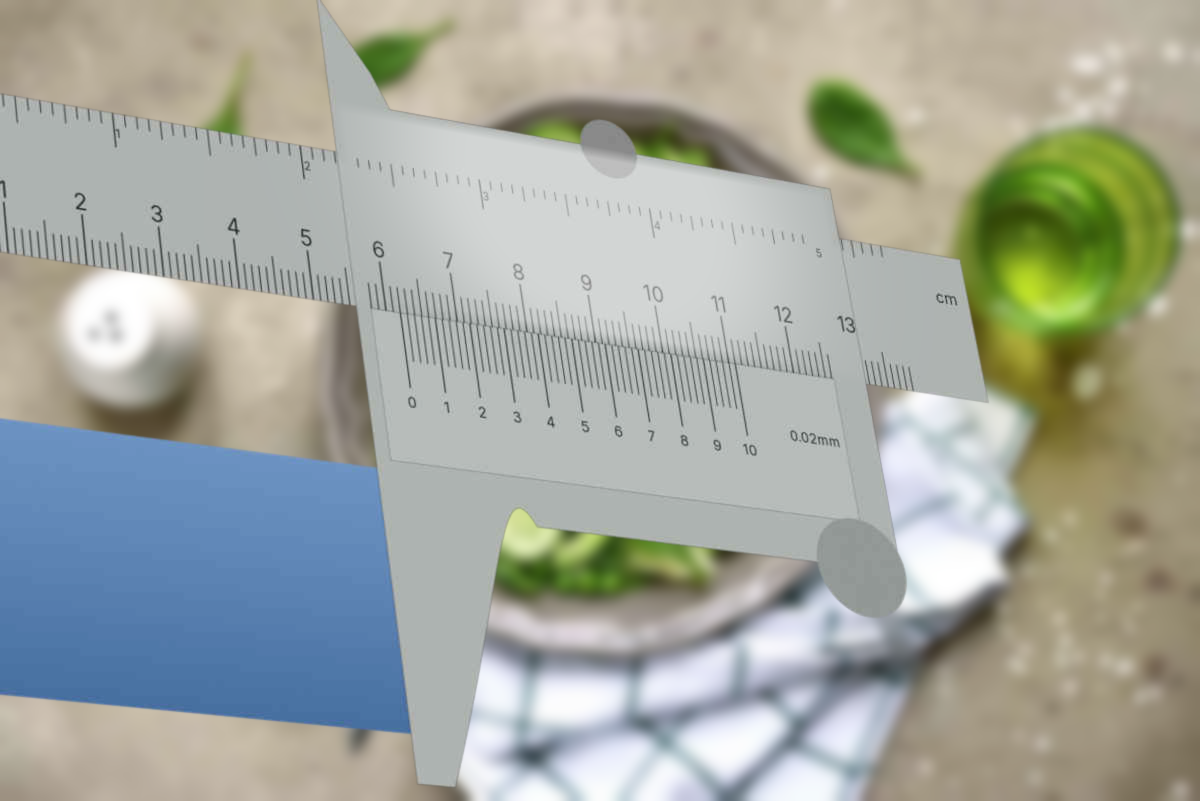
62.0 mm
